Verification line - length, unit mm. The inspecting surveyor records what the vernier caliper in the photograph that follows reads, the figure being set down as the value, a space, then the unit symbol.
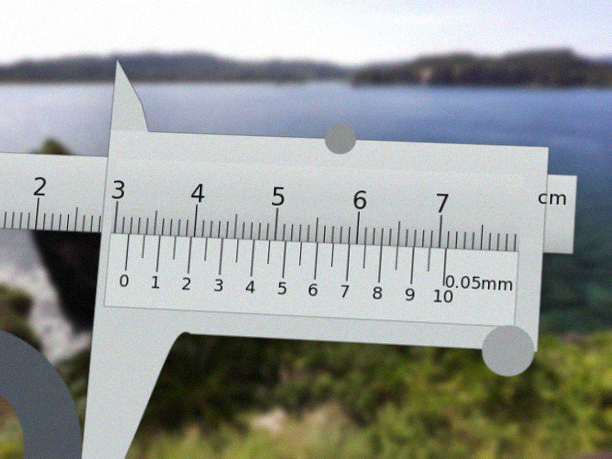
31.8 mm
